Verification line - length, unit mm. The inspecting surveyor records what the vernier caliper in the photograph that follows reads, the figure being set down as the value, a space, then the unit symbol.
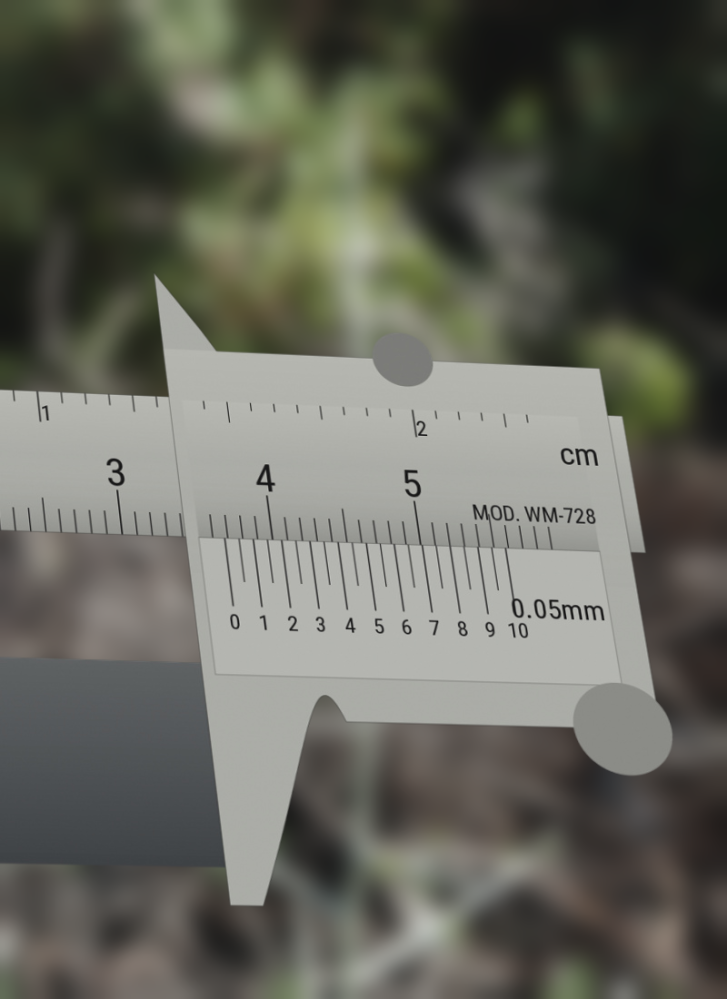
36.8 mm
